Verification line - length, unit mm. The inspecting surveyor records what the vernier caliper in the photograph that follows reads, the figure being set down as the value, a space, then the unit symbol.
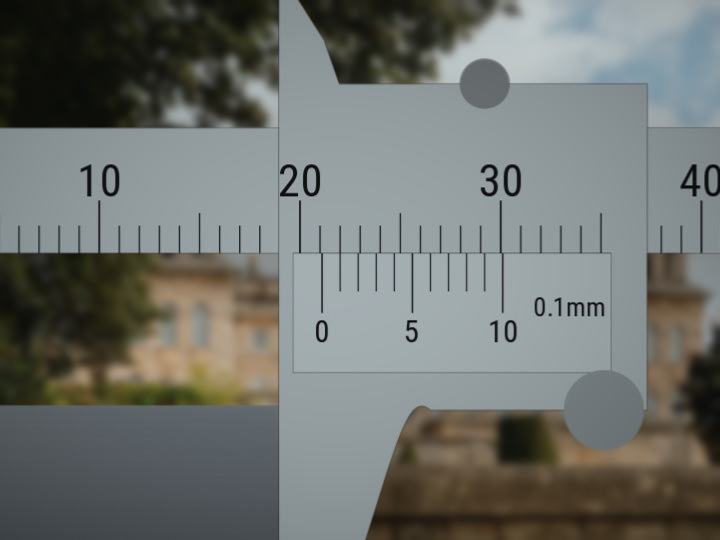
21.1 mm
